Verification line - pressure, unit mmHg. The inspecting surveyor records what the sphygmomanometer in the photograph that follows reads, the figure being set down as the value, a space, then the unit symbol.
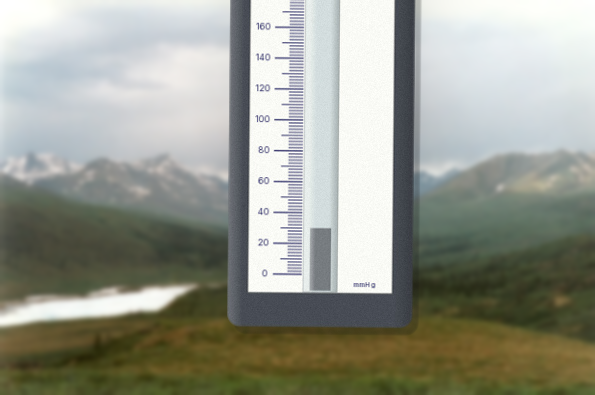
30 mmHg
